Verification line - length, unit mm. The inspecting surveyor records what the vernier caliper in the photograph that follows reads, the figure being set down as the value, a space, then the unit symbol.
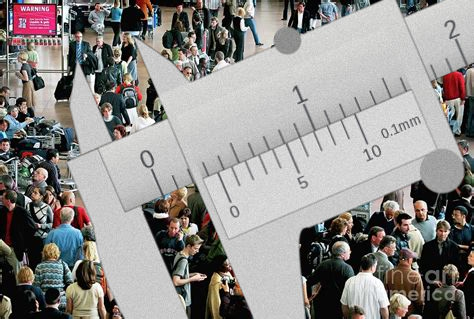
3.6 mm
